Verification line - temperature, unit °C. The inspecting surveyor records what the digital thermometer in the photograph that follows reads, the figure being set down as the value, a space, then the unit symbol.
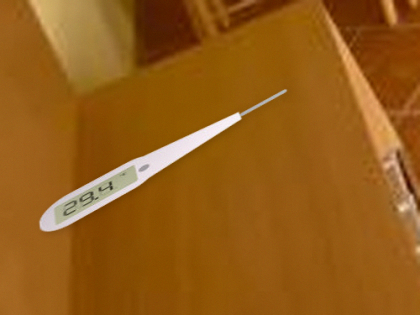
29.4 °C
